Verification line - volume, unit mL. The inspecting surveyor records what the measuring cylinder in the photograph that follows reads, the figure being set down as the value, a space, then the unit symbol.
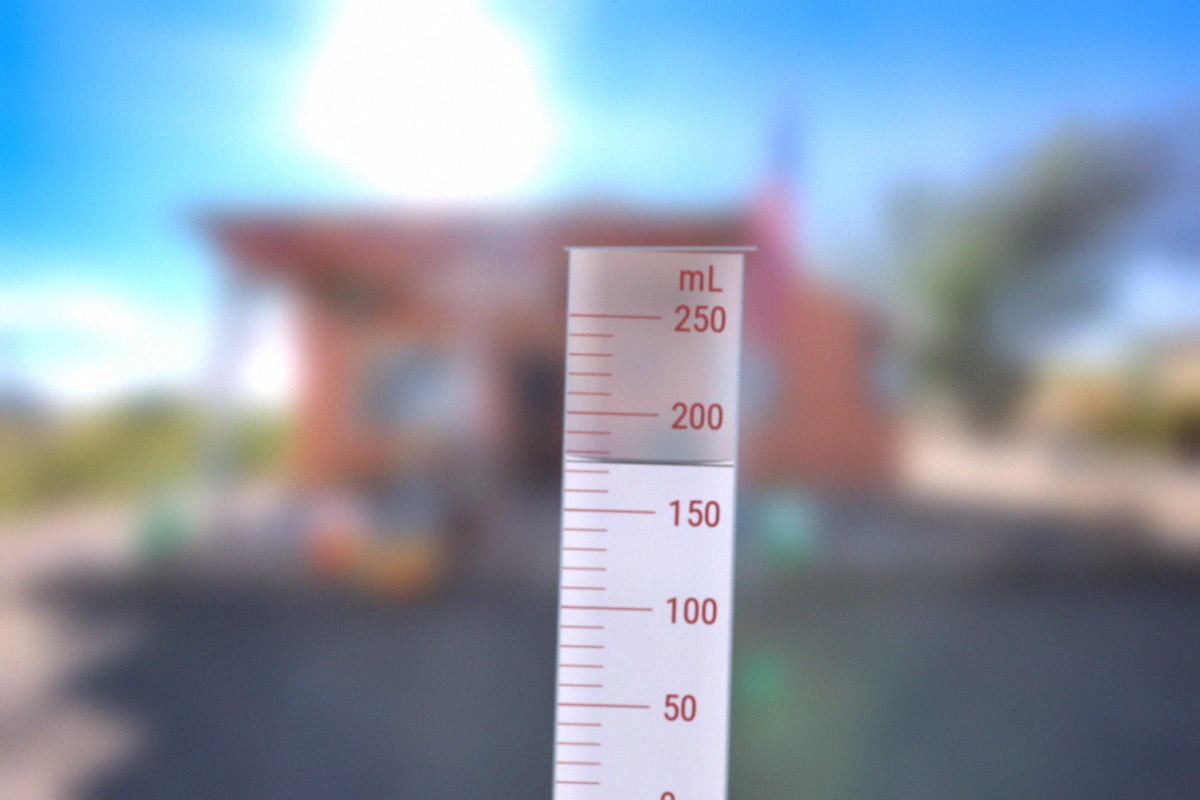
175 mL
